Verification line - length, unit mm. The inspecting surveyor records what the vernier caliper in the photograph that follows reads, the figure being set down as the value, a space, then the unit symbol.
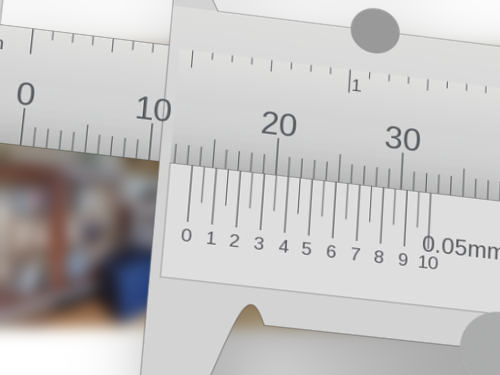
13.4 mm
